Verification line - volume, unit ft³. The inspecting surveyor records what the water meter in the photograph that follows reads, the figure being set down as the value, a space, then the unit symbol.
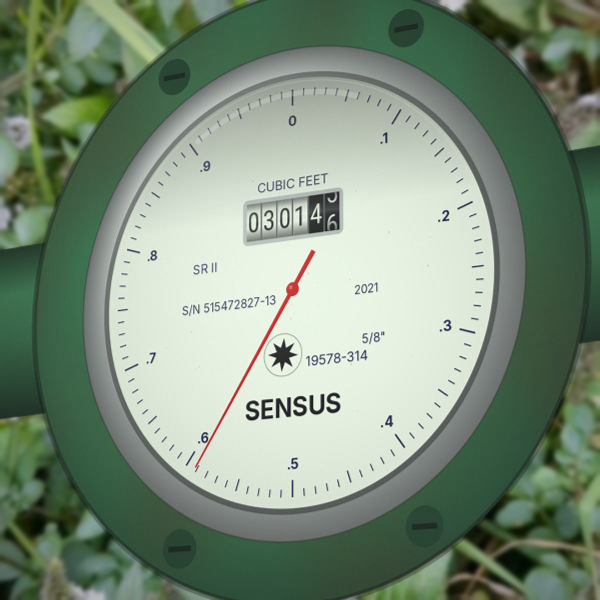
30145.59 ft³
